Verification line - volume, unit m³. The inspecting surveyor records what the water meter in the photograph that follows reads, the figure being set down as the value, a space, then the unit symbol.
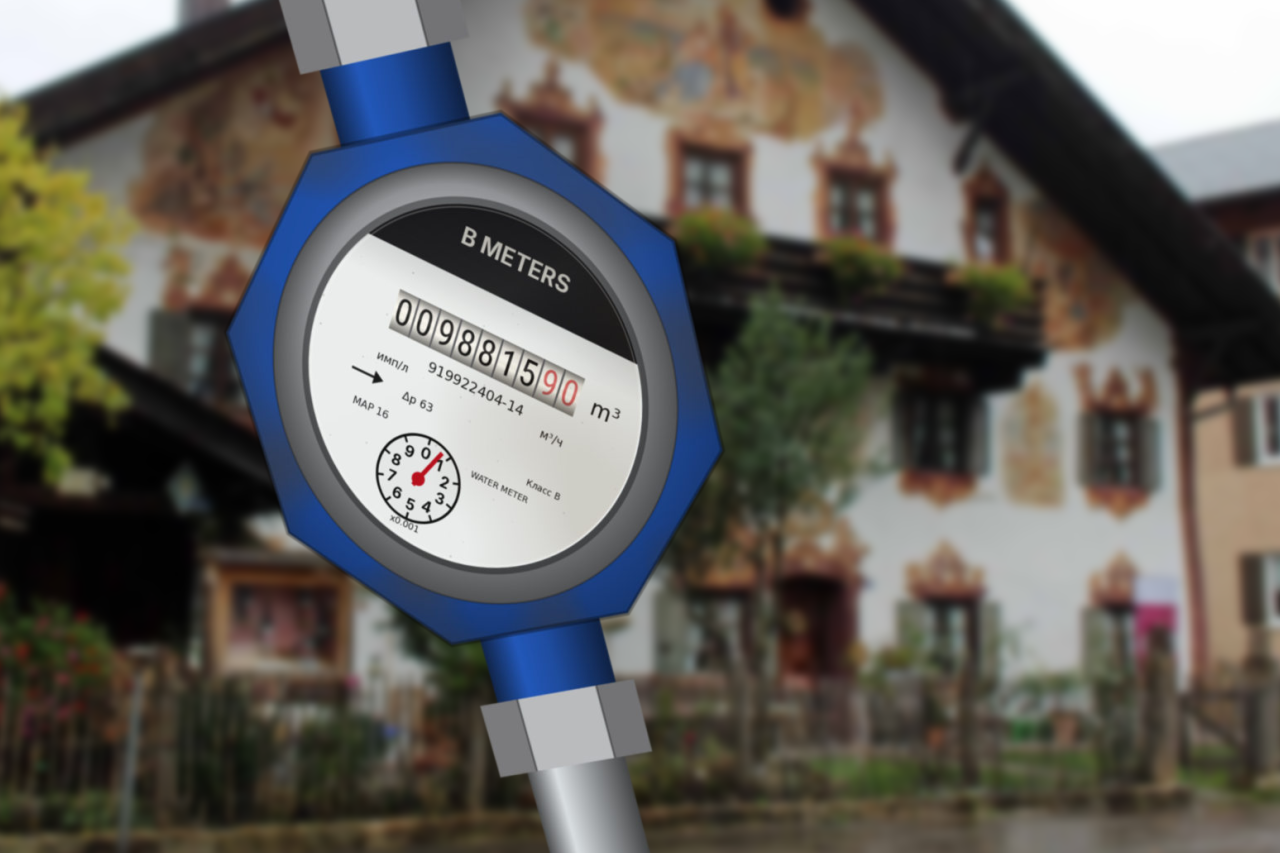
98815.900 m³
